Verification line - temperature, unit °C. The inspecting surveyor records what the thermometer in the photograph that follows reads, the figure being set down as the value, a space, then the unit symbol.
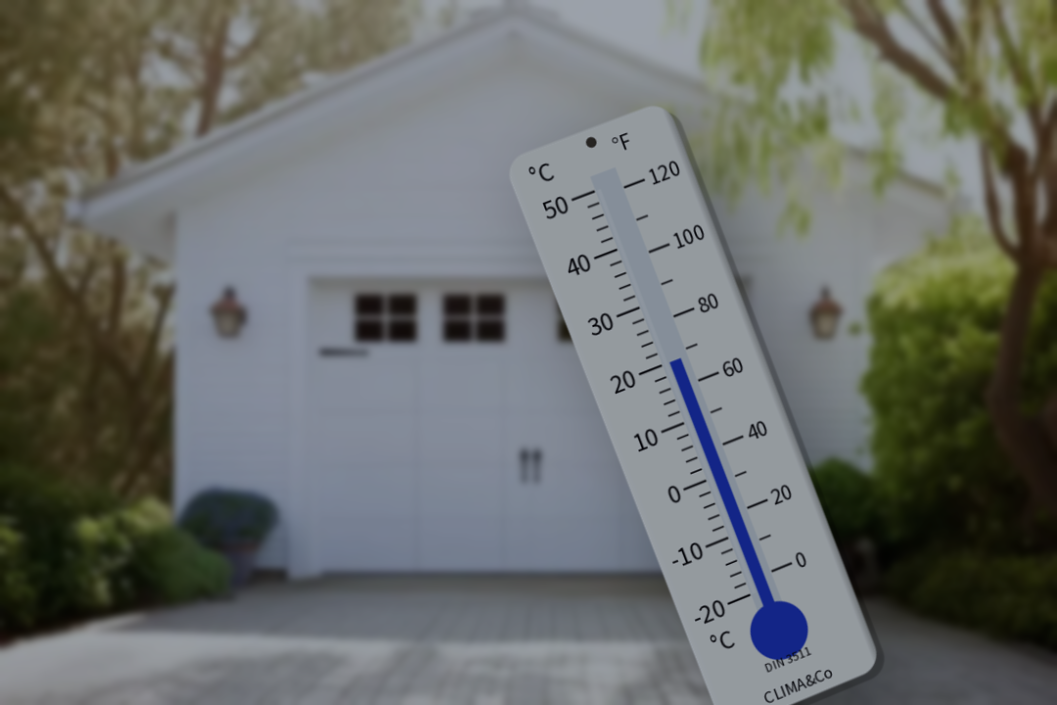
20 °C
